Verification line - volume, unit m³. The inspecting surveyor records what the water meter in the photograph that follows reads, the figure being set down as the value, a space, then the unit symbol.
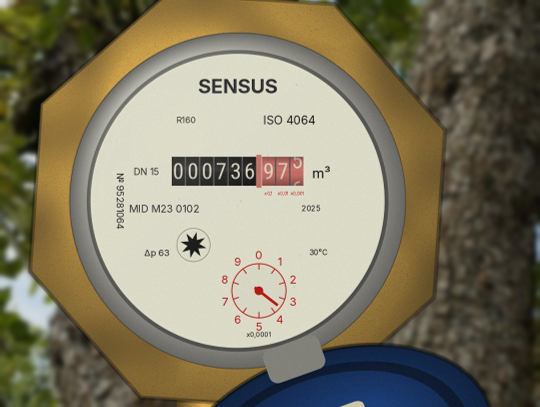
736.9753 m³
